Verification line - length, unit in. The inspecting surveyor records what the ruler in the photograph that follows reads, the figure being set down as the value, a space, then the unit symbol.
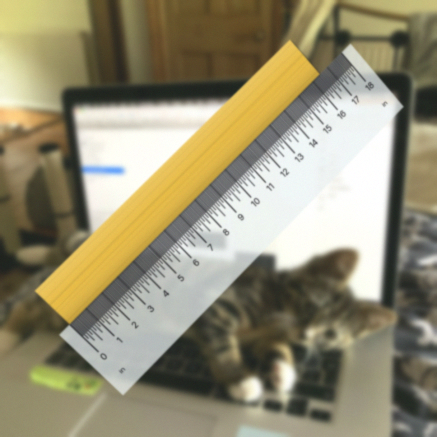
16.5 in
